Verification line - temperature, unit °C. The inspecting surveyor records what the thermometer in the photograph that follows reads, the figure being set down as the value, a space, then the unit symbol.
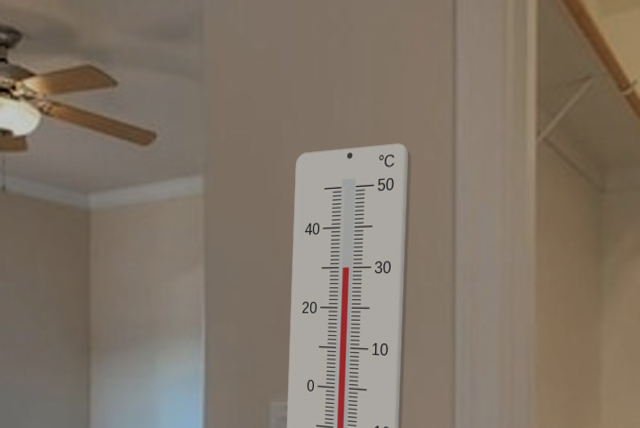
30 °C
